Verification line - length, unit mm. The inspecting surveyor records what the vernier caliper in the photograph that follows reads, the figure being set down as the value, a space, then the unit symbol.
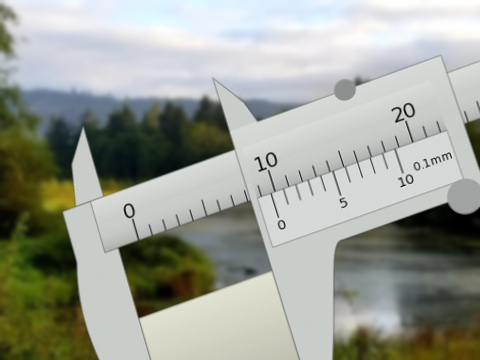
9.7 mm
